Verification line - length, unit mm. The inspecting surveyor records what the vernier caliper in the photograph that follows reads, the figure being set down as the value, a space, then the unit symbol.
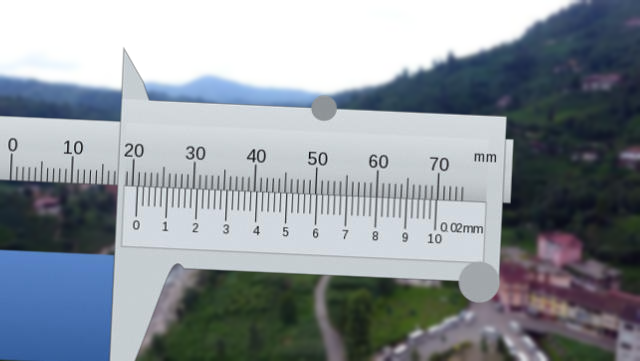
20.8 mm
